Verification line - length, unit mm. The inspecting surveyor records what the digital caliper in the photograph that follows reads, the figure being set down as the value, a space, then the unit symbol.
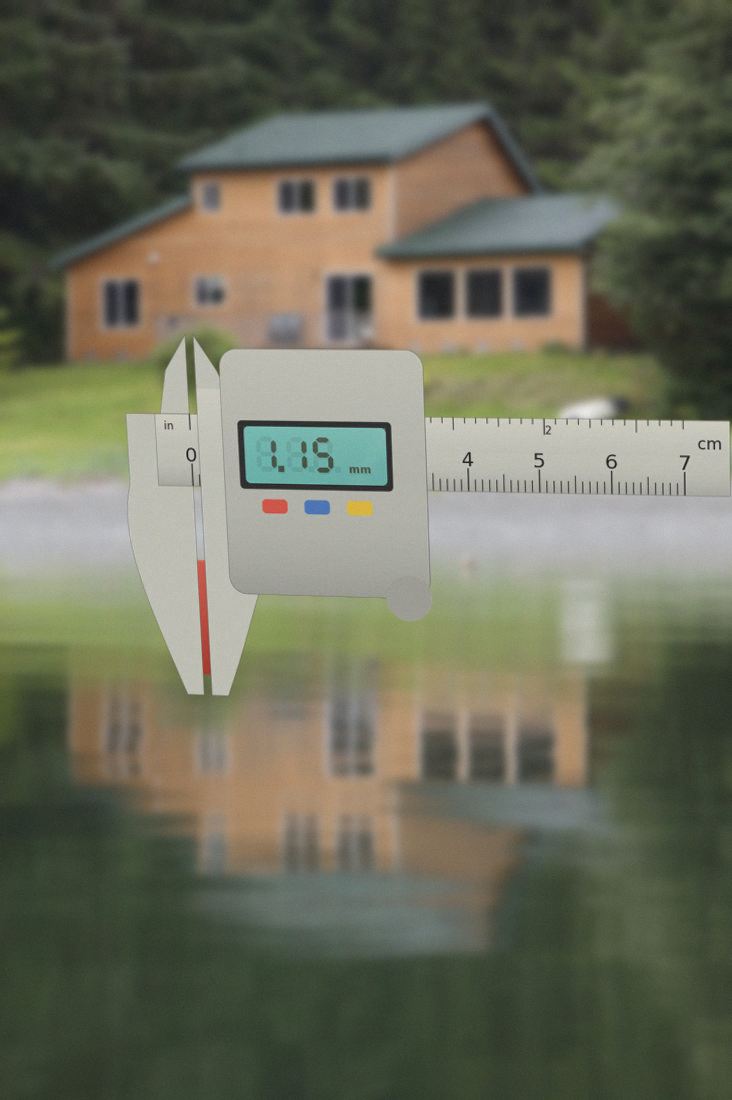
1.15 mm
